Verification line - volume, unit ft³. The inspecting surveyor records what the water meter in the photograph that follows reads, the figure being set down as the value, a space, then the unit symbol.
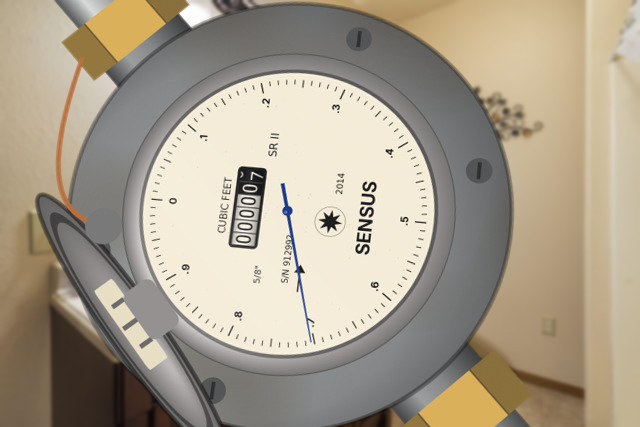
6.70 ft³
